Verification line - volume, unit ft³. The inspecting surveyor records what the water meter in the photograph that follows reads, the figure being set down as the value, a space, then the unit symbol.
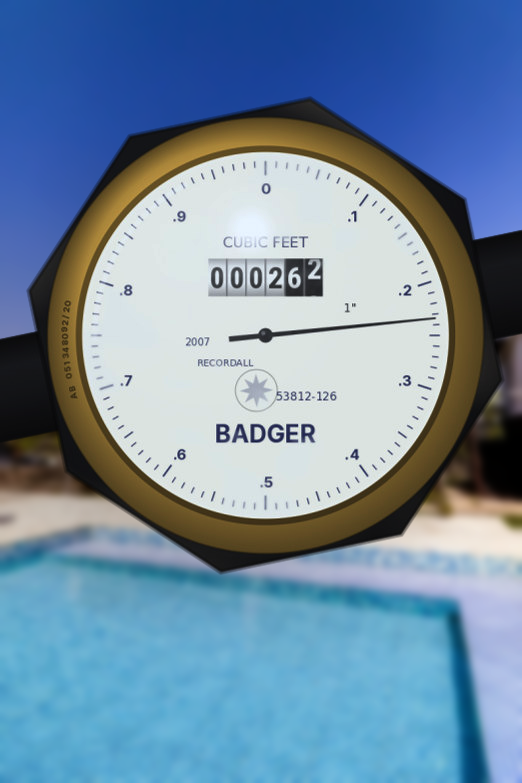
262.23 ft³
